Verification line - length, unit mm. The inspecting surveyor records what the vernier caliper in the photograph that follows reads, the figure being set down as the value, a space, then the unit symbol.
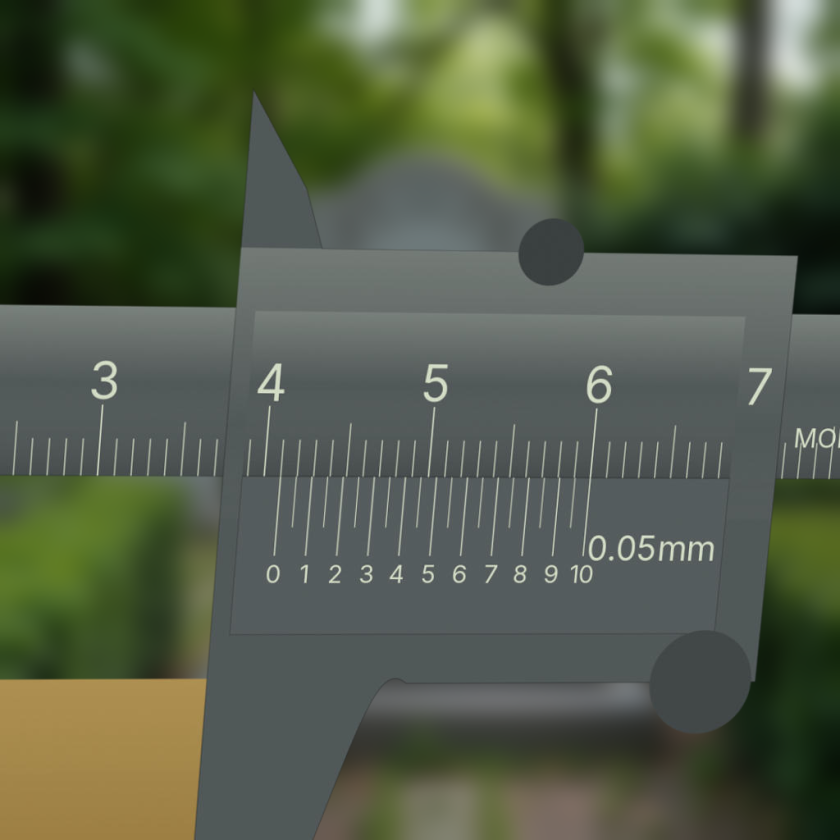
41.0 mm
